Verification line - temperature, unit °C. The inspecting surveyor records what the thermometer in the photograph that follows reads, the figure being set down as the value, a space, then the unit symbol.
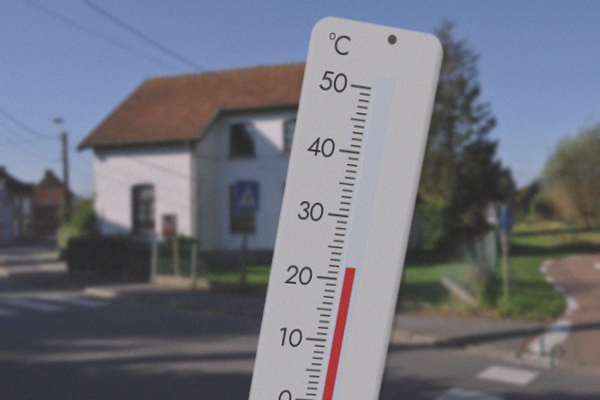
22 °C
